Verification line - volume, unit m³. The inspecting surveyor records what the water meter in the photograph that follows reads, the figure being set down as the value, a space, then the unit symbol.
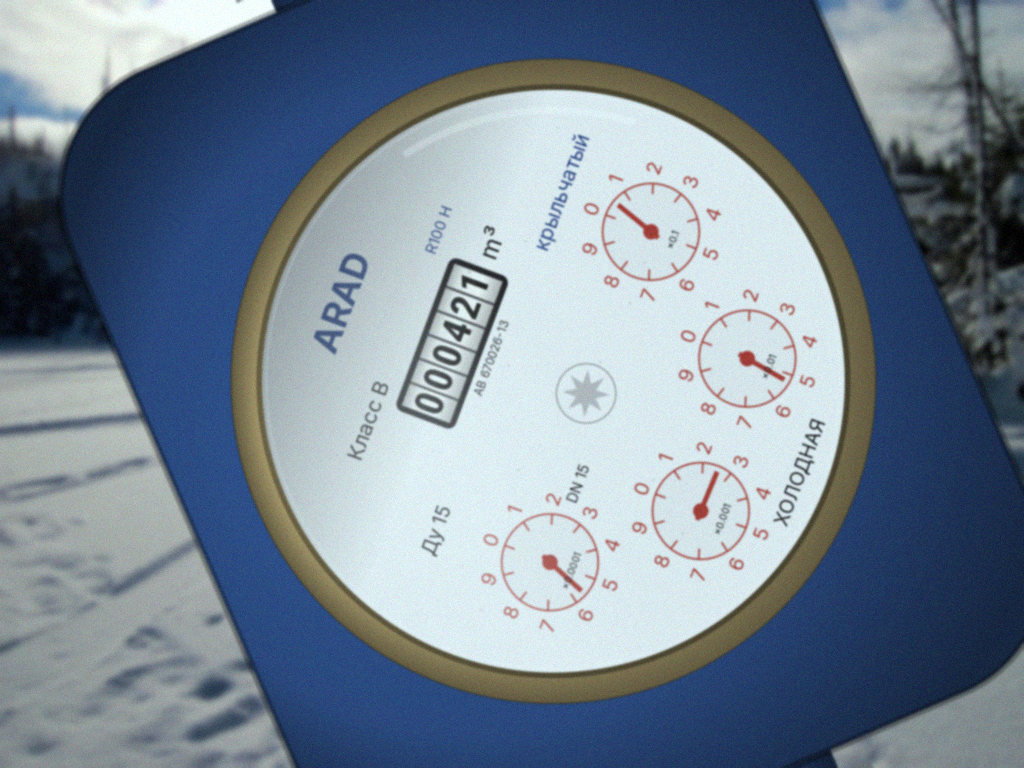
421.0525 m³
